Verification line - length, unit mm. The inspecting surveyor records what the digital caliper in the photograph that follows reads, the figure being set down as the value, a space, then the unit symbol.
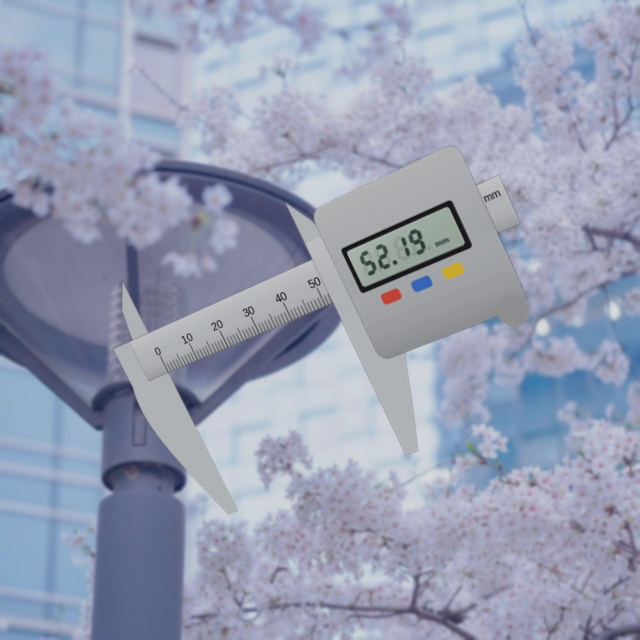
52.19 mm
